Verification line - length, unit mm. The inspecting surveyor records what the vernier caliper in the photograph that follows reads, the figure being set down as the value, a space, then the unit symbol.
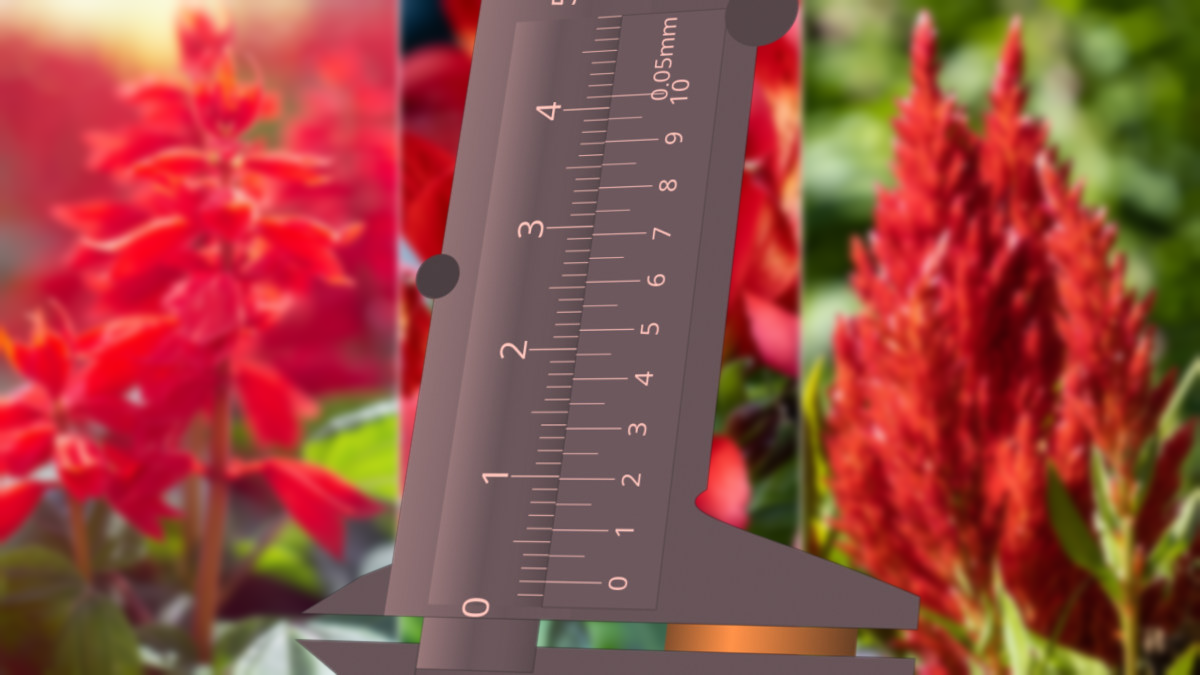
2.0 mm
